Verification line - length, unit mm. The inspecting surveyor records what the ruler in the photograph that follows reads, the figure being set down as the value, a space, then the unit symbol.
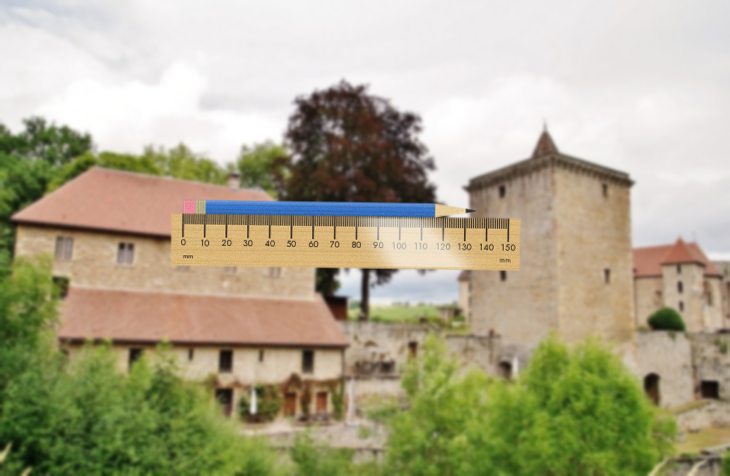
135 mm
